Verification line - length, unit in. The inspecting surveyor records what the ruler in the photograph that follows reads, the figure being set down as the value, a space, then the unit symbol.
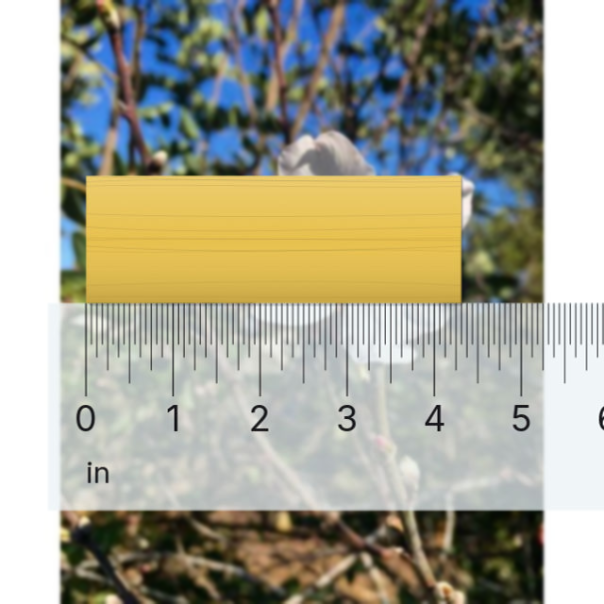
4.3125 in
